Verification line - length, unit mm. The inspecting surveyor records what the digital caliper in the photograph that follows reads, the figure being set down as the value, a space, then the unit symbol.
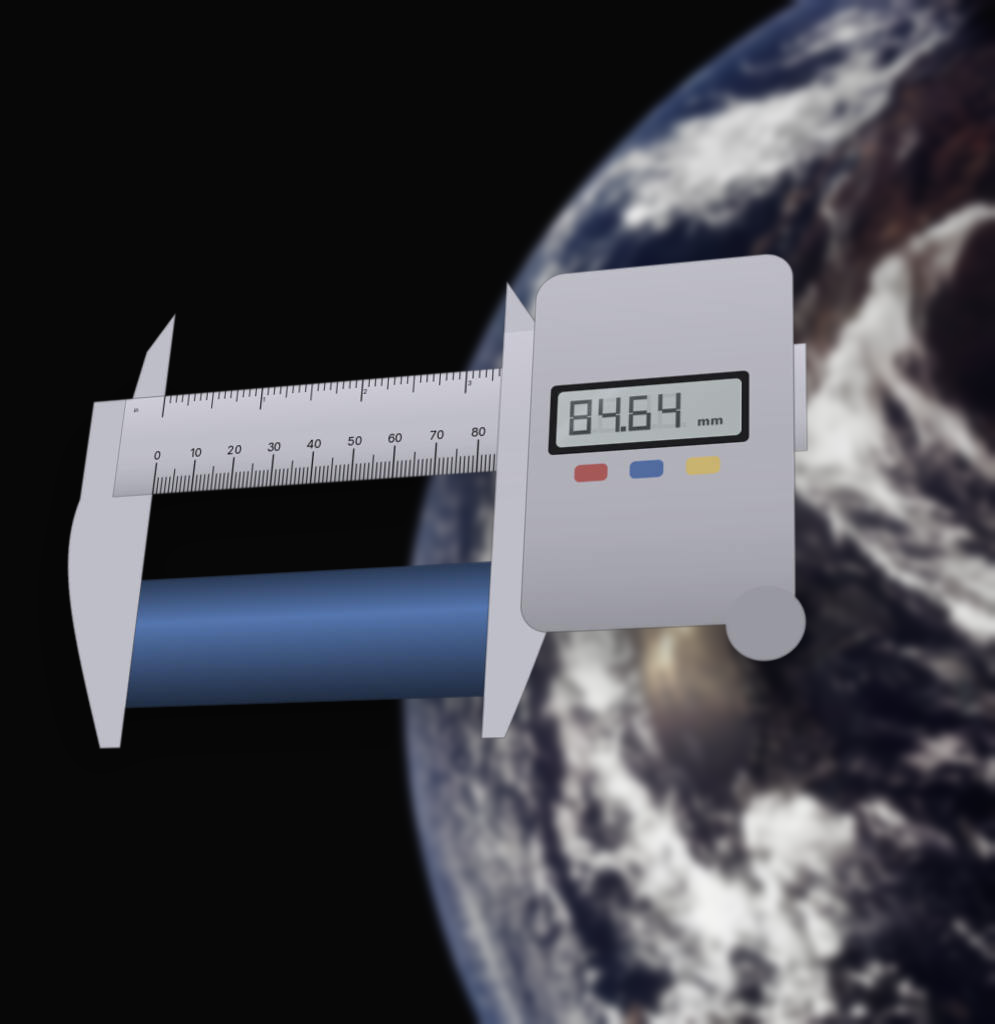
84.64 mm
